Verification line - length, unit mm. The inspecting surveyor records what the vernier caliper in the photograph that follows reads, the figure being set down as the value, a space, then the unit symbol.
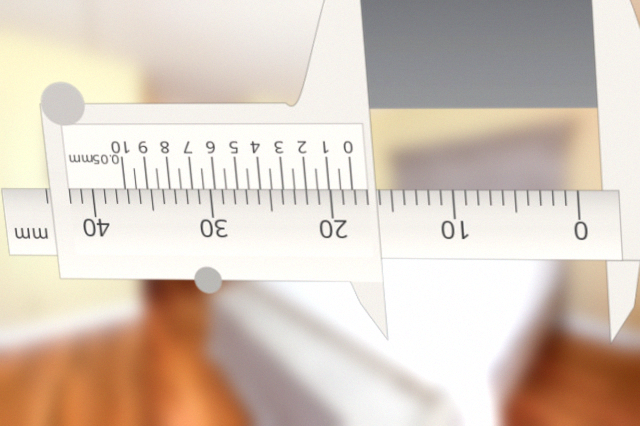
18.2 mm
